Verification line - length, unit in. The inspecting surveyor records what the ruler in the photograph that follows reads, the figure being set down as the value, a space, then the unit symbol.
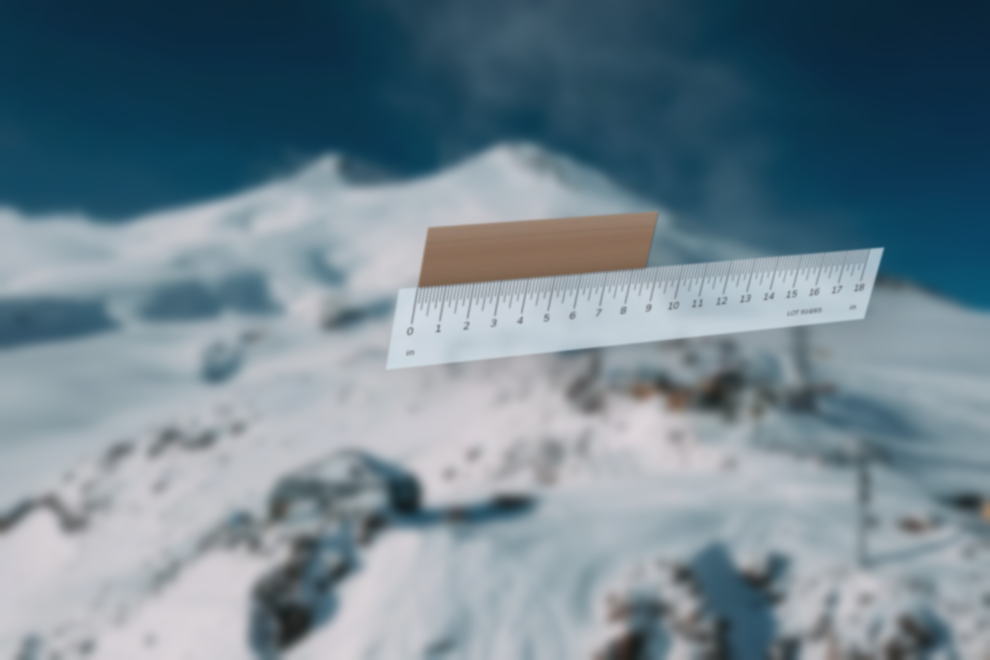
8.5 in
